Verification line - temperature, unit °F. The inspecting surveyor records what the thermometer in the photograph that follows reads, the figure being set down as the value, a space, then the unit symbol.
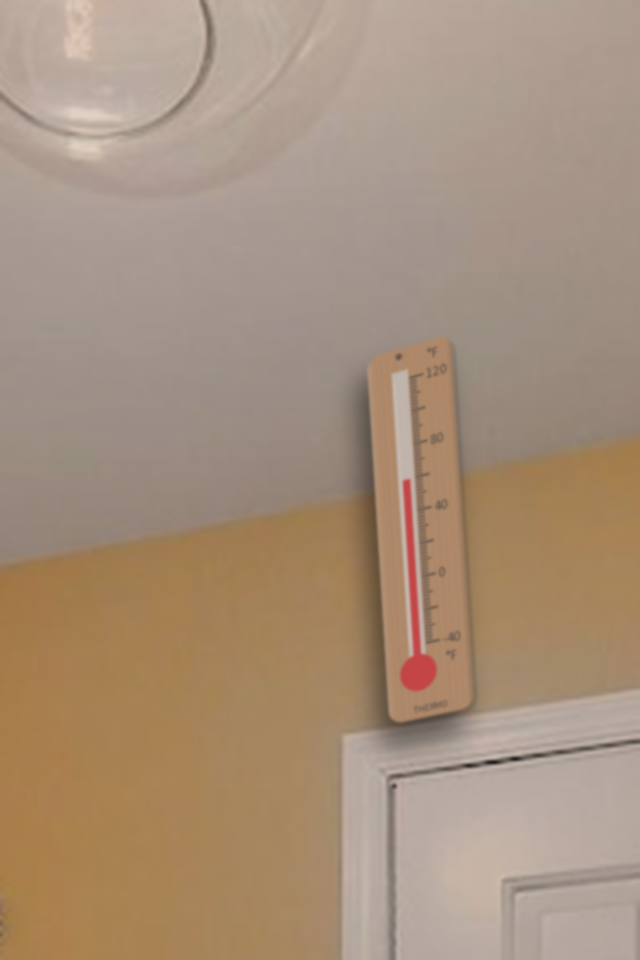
60 °F
